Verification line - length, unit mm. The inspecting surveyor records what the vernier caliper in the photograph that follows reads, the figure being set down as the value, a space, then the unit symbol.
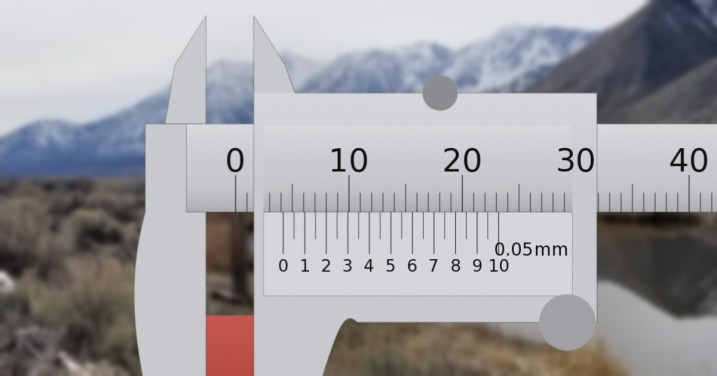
4.2 mm
